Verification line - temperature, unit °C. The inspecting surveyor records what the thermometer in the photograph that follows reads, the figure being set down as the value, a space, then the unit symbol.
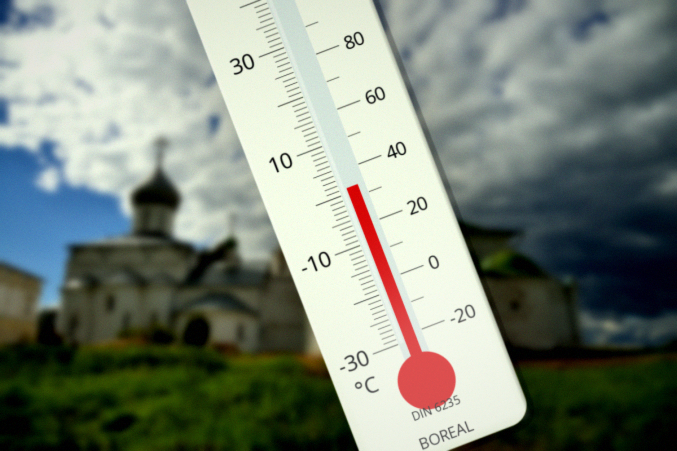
1 °C
